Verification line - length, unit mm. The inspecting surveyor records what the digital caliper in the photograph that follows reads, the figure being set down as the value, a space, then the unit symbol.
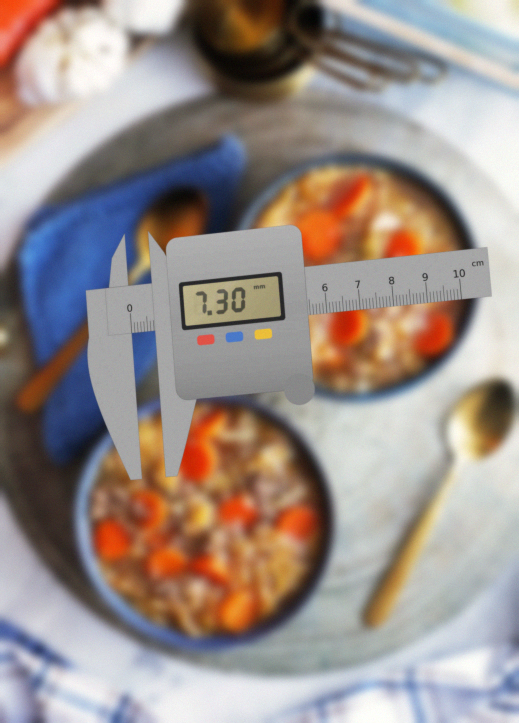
7.30 mm
